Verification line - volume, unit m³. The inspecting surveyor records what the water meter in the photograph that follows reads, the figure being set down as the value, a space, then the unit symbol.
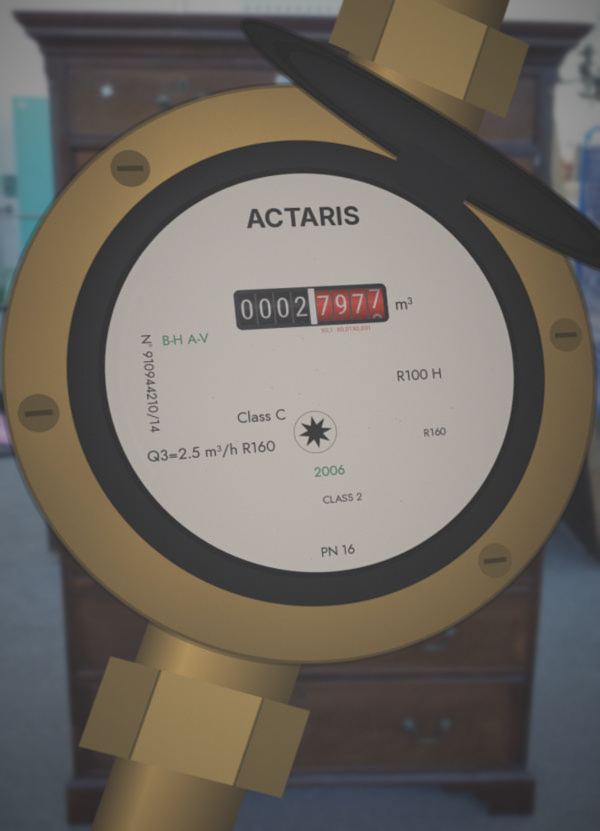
2.7977 m³
